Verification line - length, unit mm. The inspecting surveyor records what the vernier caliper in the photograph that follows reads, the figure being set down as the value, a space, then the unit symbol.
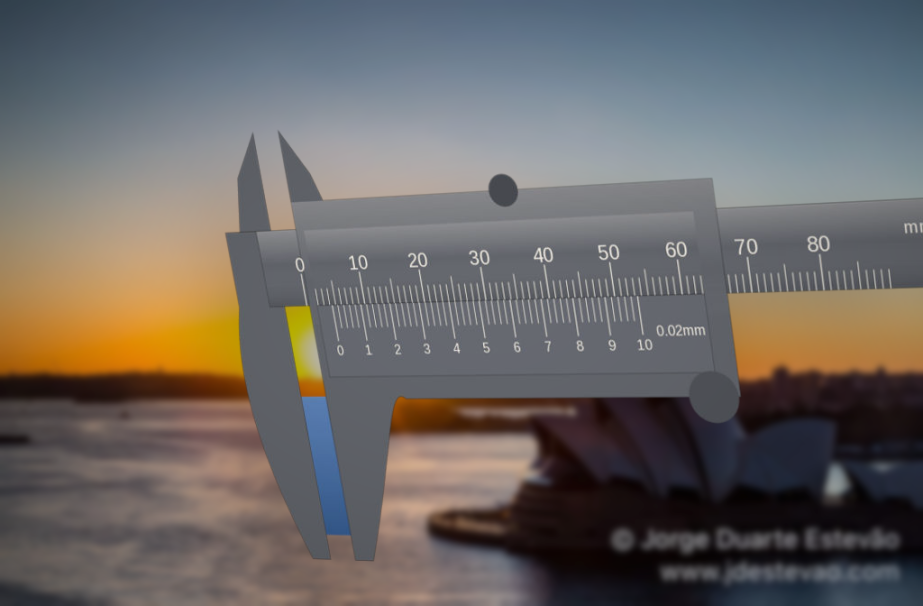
4.4 mm
